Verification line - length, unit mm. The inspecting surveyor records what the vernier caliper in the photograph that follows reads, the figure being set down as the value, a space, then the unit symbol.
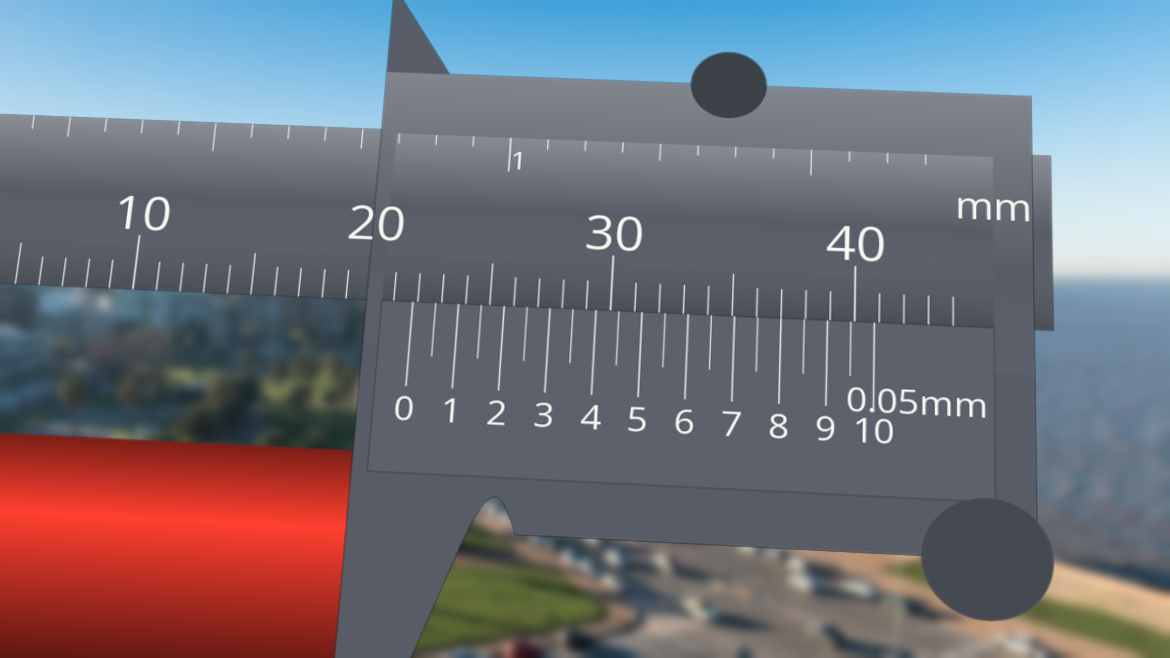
21.8 mm
